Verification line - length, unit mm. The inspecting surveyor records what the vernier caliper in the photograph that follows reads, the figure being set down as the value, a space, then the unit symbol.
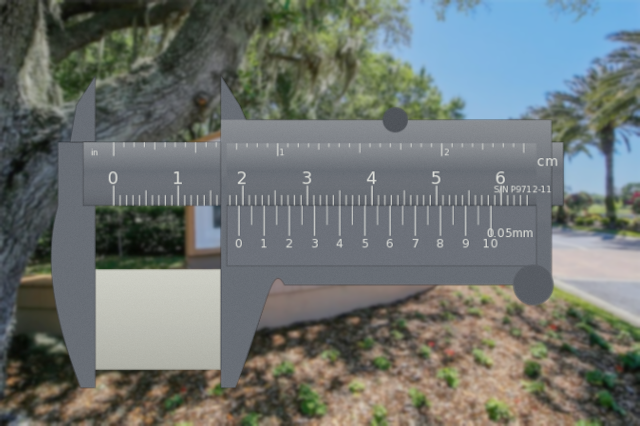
19.4 mm
